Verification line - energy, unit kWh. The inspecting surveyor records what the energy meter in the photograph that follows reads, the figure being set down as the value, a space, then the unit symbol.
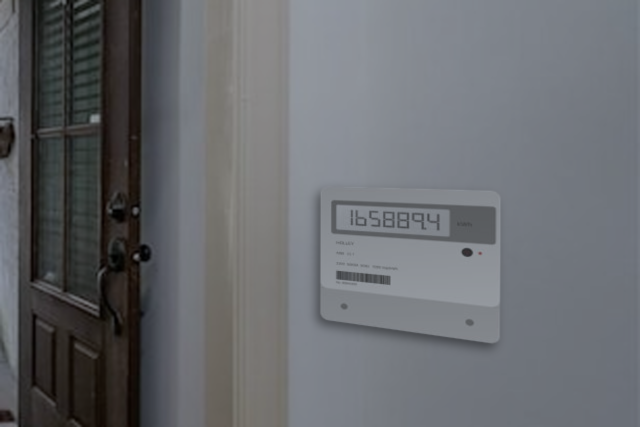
165889.4 kWh
